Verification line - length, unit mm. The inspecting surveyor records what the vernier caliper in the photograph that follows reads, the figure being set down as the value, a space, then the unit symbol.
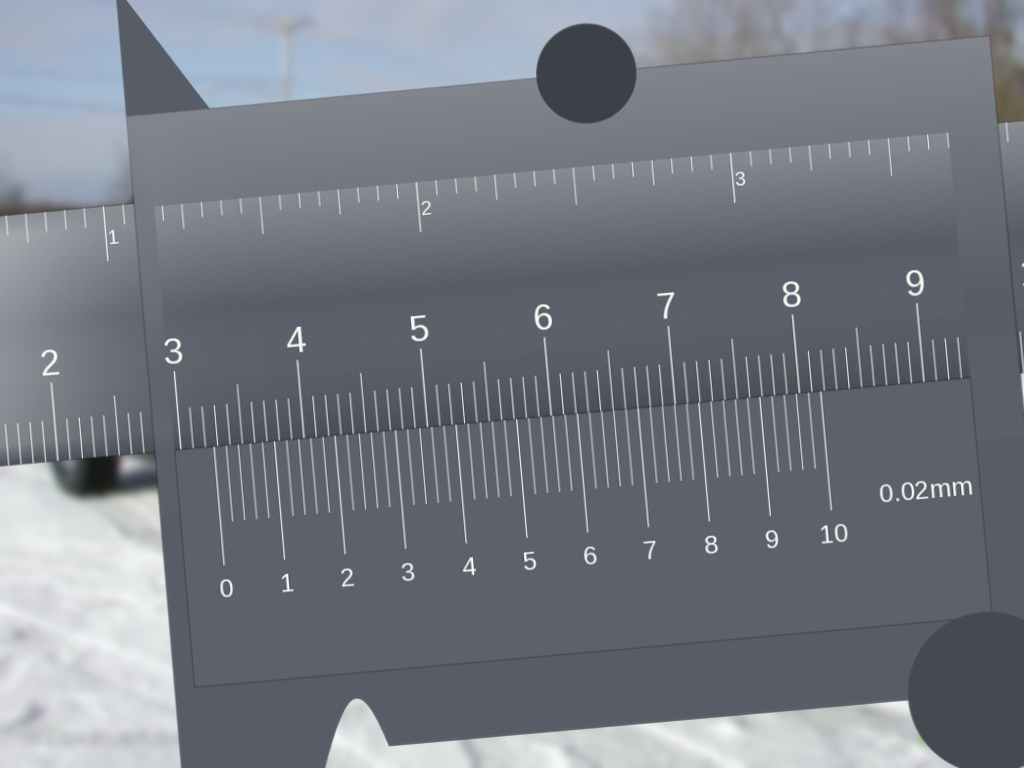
32.7 mm
